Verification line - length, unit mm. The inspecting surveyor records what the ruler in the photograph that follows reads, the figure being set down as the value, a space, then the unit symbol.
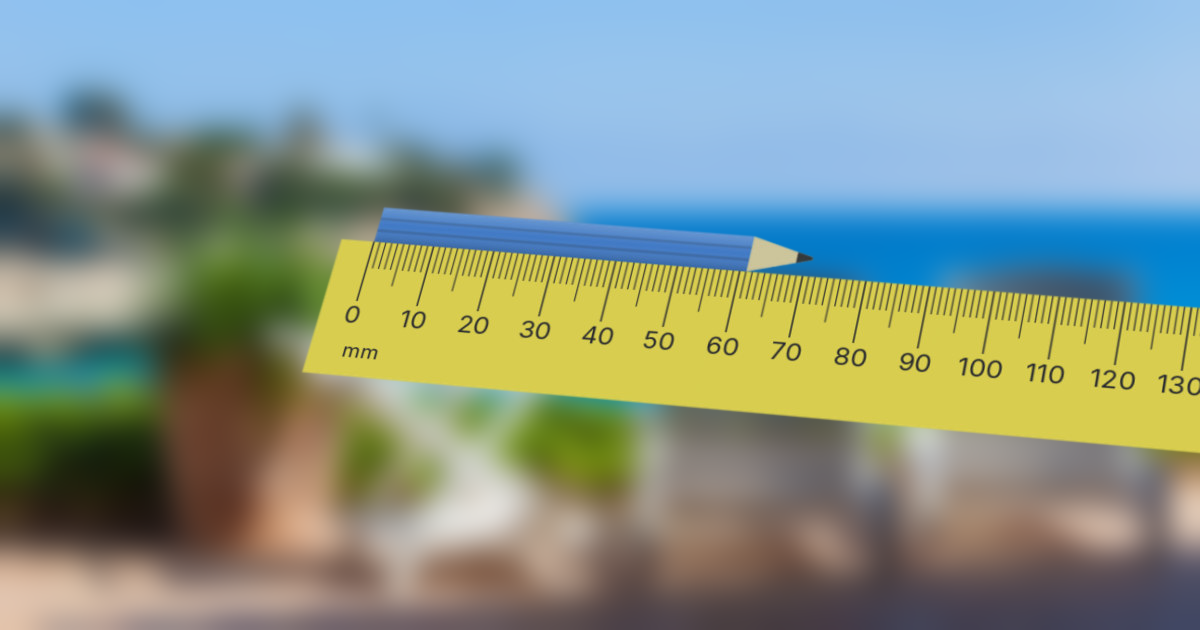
71 mm
